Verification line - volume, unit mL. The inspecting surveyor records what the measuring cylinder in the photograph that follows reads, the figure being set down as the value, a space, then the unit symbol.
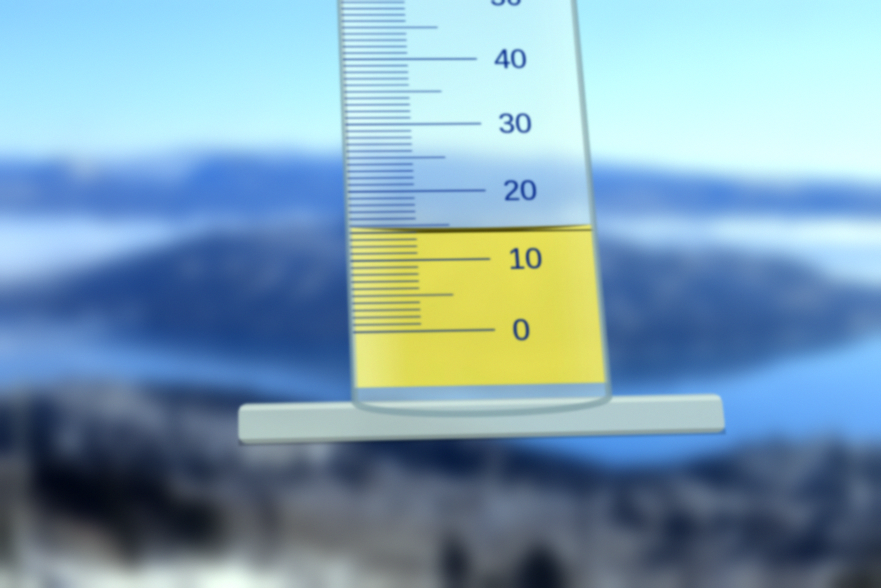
14 mL
